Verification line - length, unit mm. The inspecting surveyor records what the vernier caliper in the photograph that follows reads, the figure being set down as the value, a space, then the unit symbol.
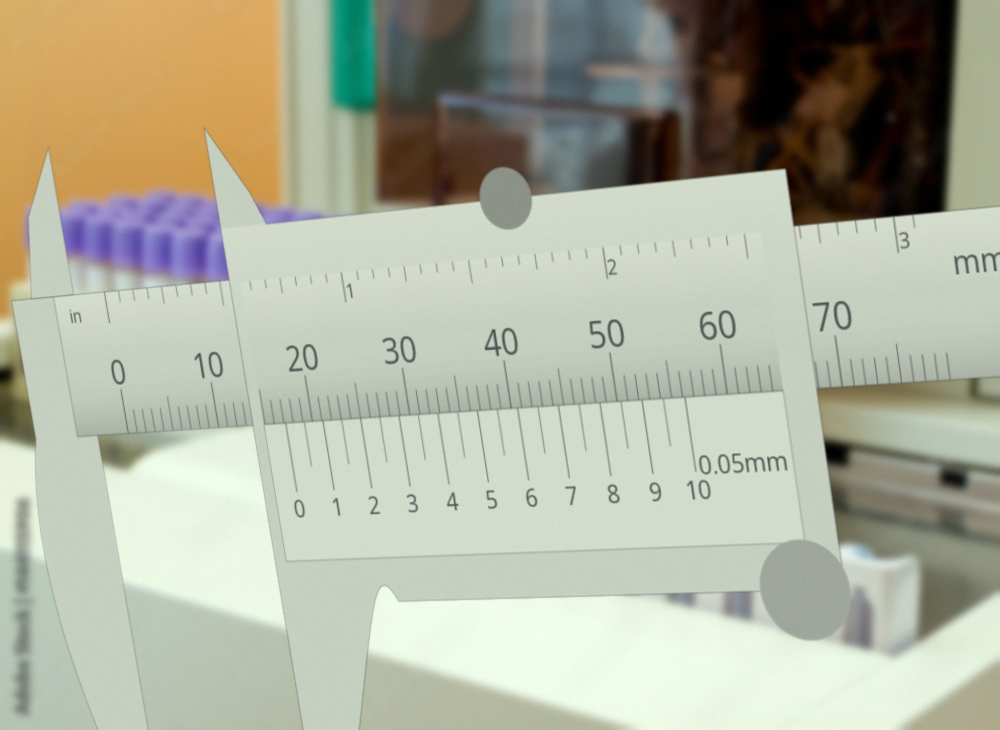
17.2 mm
